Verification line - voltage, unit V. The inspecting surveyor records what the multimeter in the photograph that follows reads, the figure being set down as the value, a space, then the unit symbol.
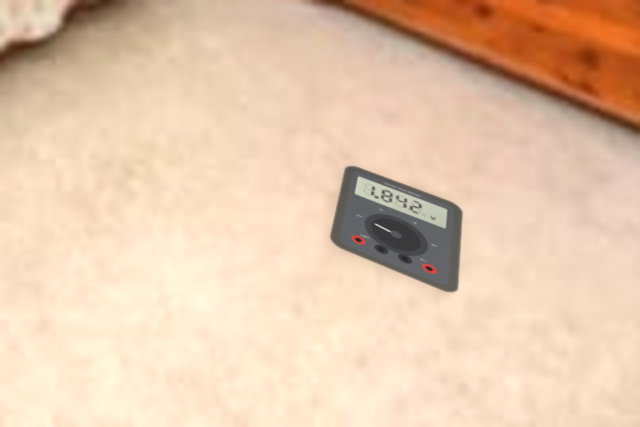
1.842 V
